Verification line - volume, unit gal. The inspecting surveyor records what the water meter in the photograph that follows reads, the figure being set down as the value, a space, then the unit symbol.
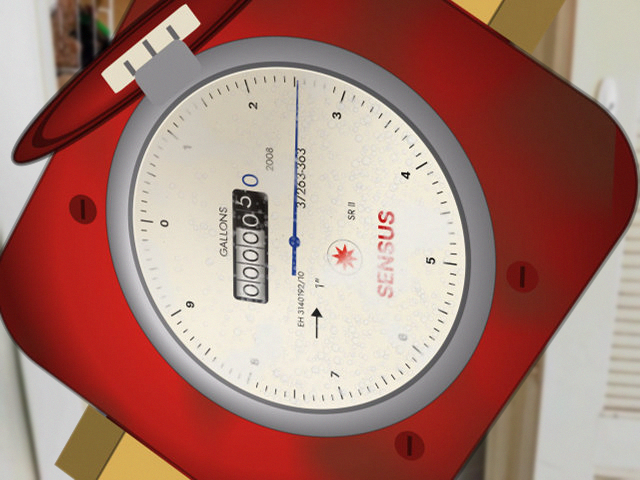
52.5 gal
